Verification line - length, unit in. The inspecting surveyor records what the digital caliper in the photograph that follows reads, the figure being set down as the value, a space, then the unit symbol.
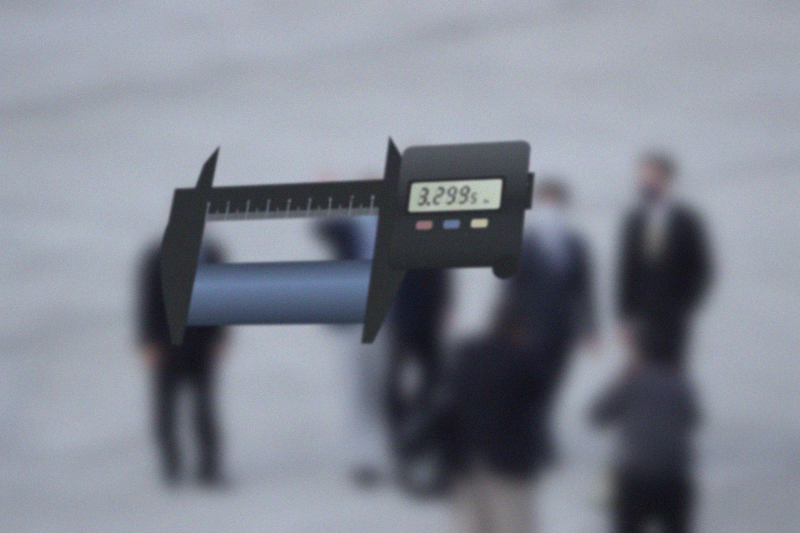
3.2995 in
